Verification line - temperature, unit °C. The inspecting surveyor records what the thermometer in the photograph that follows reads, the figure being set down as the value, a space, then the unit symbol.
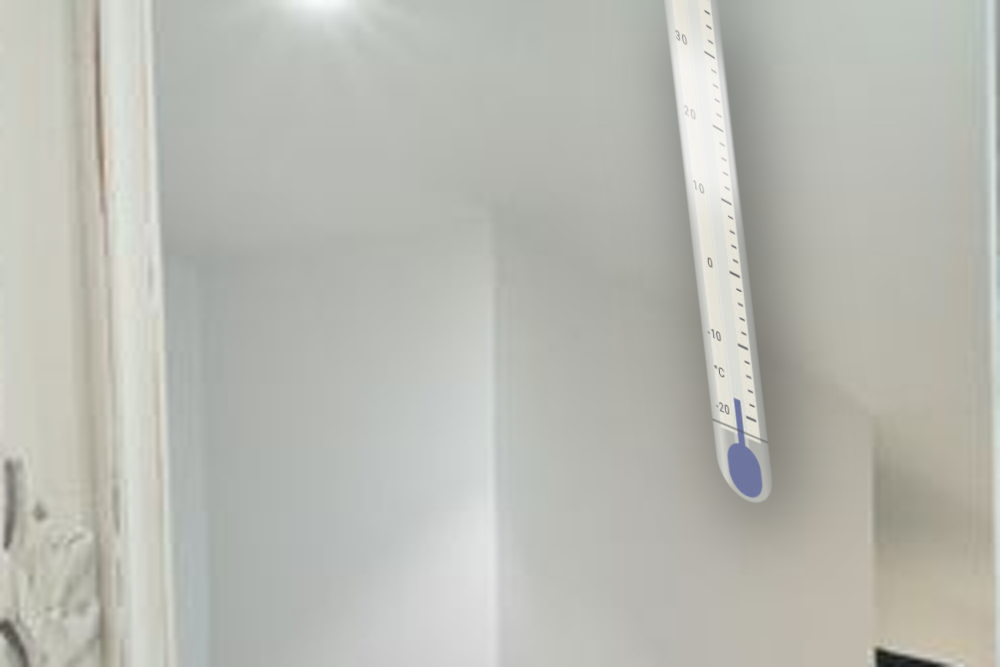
-18 °C
